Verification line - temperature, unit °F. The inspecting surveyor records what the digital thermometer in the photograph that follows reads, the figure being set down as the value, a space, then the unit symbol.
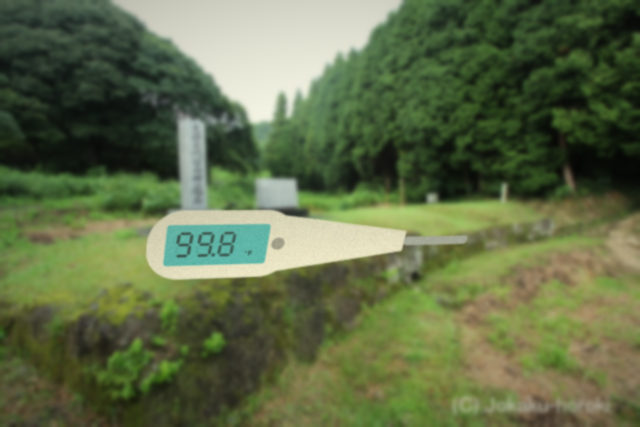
99.8 °F
